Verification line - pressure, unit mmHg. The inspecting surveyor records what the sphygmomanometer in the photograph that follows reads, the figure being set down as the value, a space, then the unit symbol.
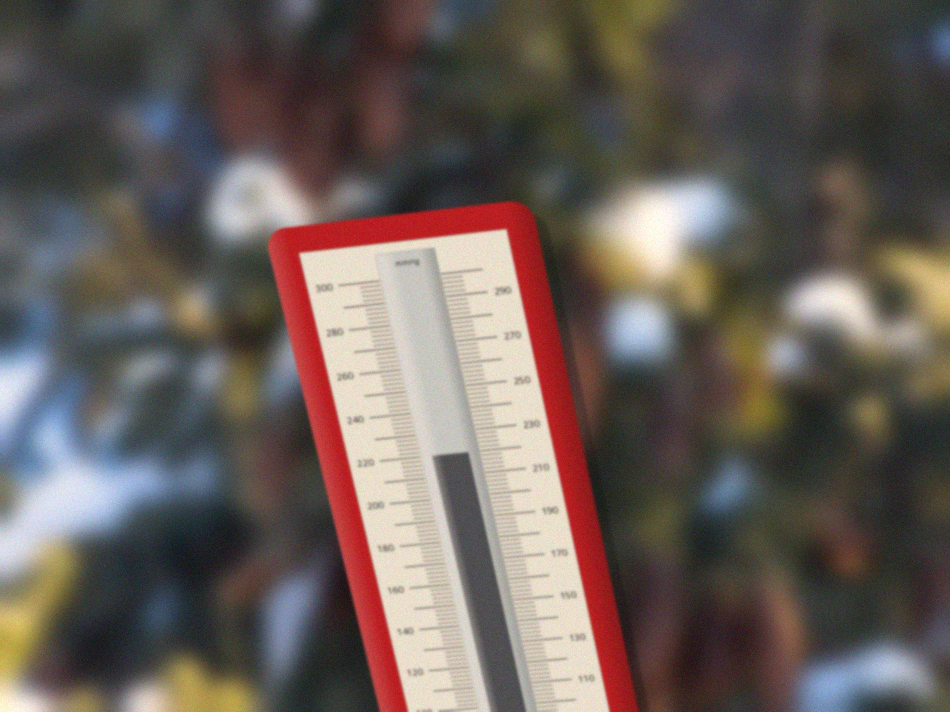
220 mmHg
